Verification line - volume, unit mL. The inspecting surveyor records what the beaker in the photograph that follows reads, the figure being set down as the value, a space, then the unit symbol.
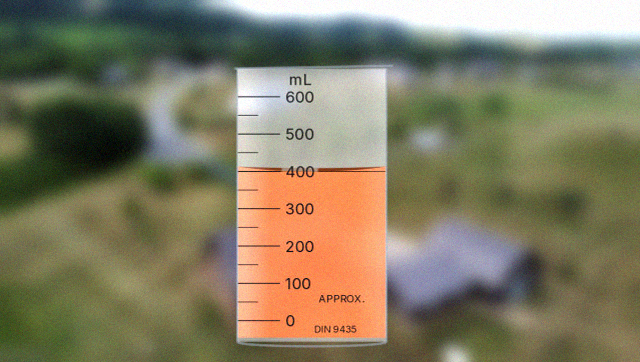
400 mL
